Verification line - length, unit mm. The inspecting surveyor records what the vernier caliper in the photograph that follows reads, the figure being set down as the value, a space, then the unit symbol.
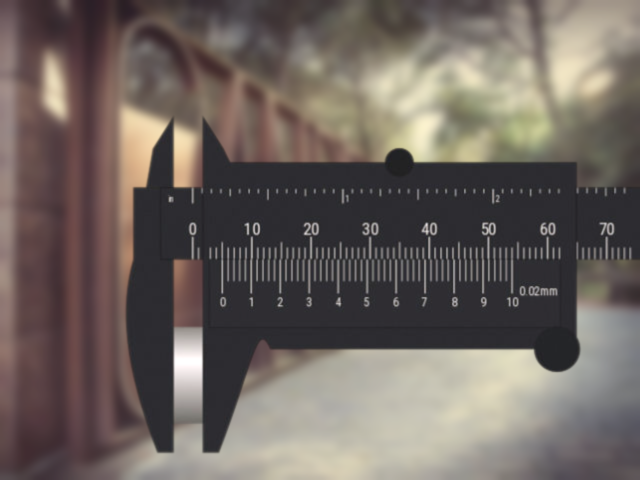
5.0 mm
